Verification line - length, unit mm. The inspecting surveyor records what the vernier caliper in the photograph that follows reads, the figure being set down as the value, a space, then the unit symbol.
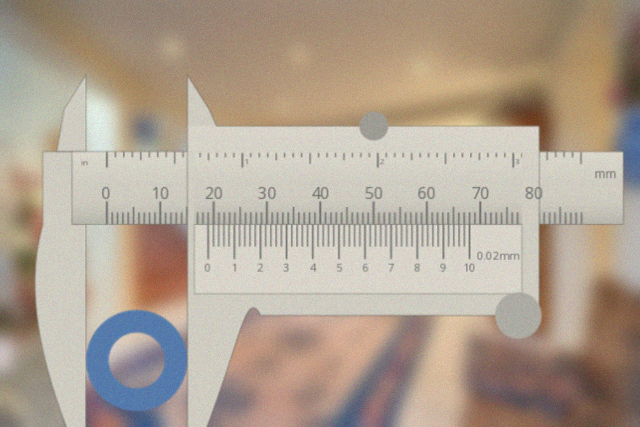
19.0 mm
